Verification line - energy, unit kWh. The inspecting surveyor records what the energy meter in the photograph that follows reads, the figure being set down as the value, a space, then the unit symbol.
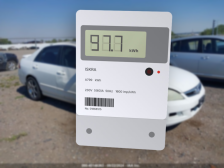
97.7 kWh
